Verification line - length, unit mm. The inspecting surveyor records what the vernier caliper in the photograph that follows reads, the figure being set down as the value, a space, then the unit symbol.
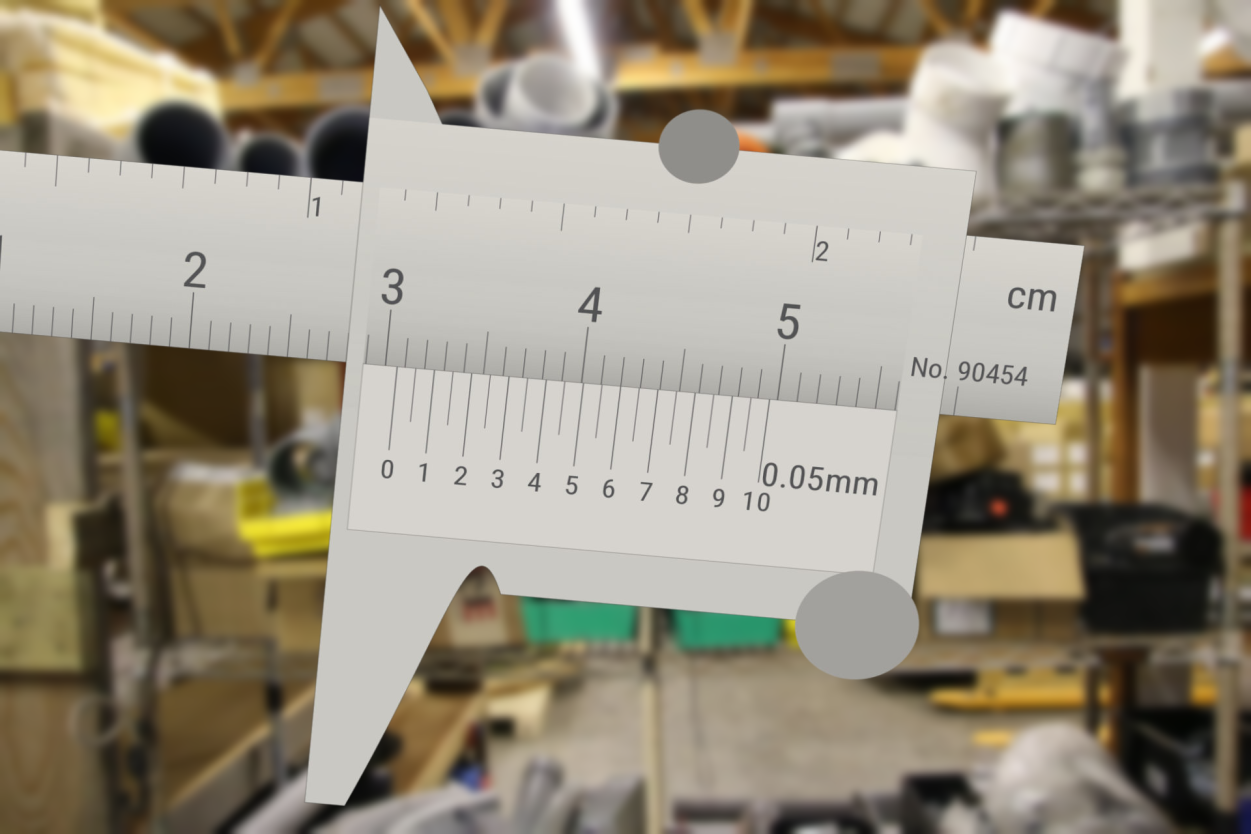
30.6 mm
